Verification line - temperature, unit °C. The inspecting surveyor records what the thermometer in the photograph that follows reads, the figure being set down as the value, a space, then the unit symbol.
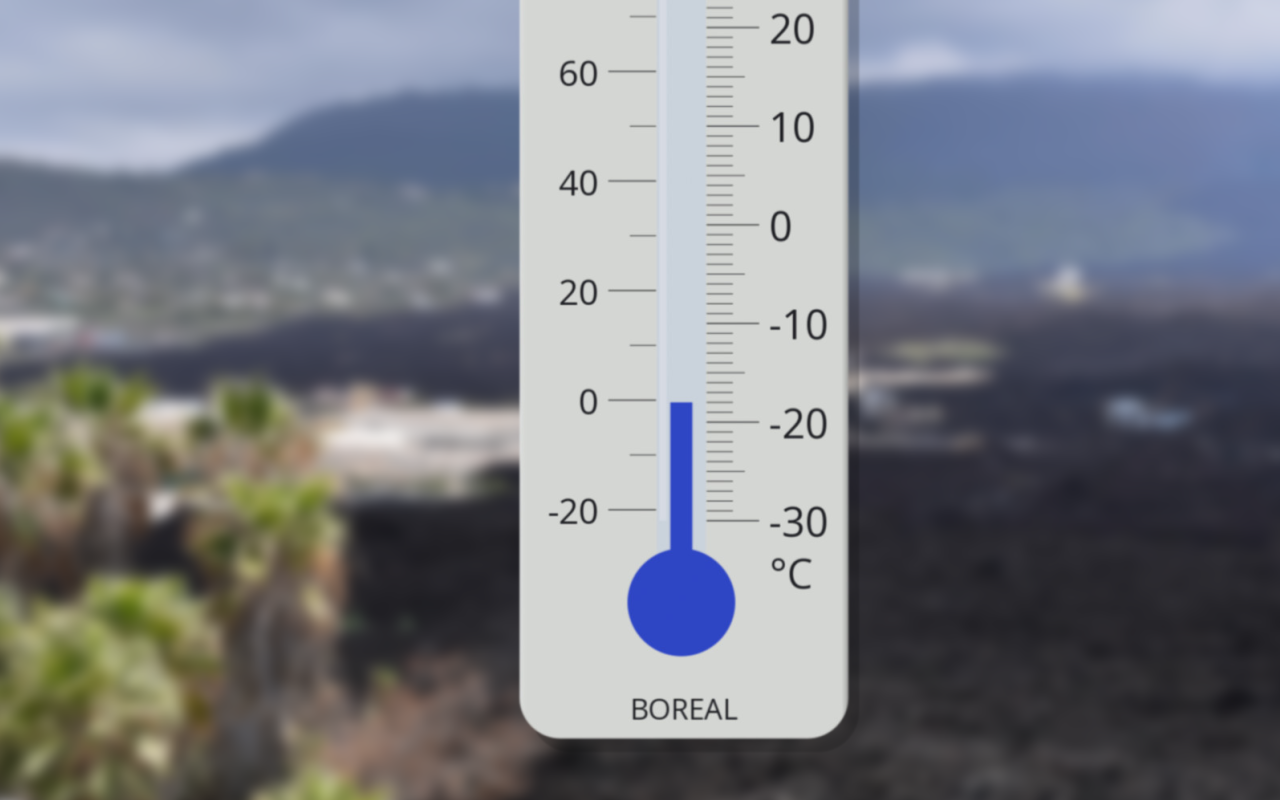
-18 °C
